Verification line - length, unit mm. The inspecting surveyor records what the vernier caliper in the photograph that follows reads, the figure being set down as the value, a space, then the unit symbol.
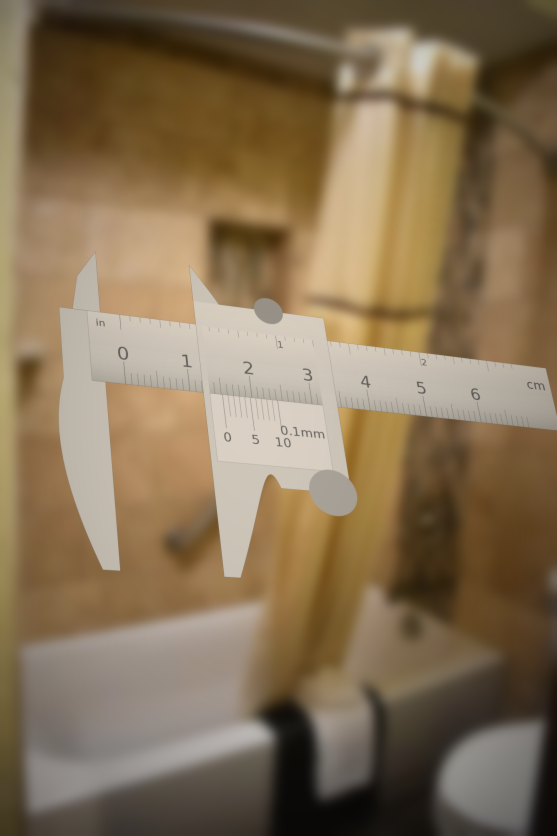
15.2 mm
